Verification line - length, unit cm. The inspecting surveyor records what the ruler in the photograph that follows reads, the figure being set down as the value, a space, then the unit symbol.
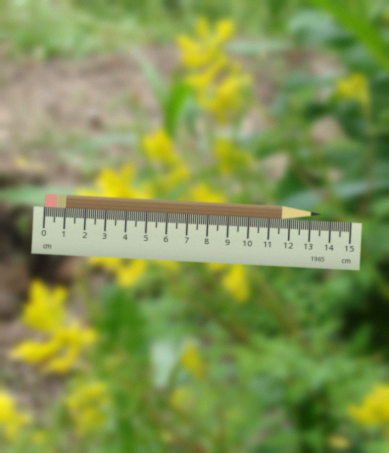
13.5 cm
